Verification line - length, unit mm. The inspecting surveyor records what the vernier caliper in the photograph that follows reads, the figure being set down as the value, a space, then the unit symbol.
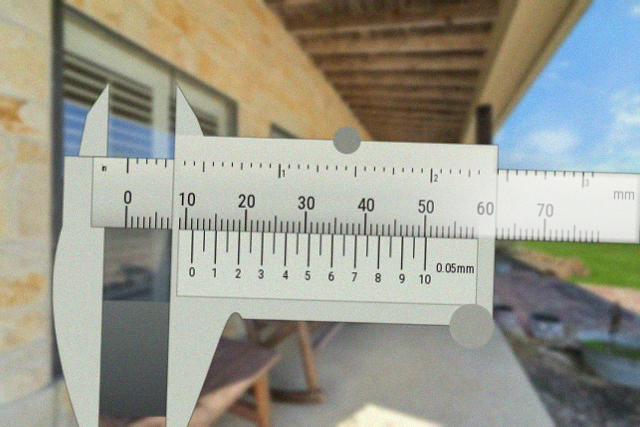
11.2 mm
